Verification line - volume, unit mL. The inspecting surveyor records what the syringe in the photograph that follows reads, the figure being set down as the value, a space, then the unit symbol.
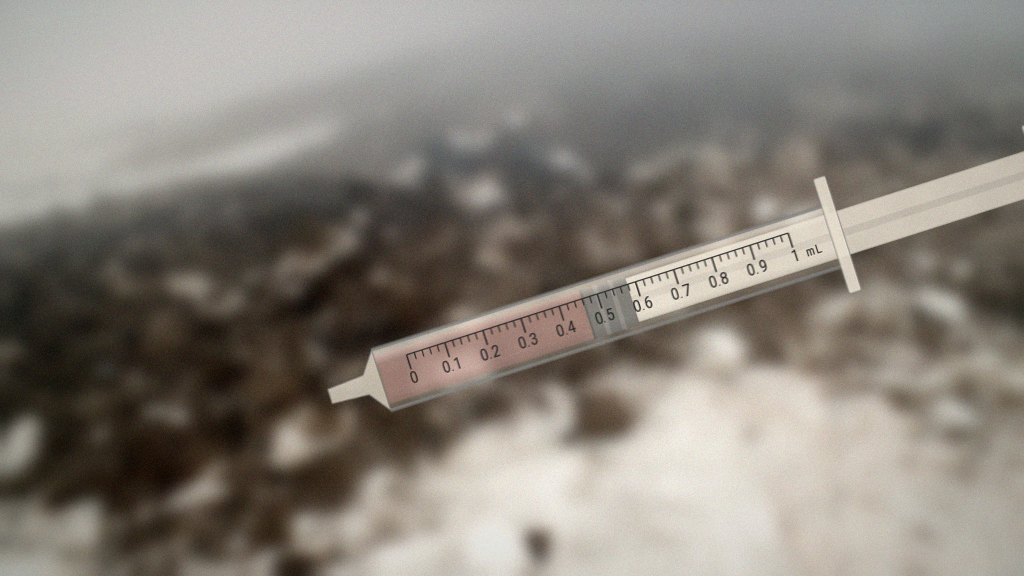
0.46 mL
